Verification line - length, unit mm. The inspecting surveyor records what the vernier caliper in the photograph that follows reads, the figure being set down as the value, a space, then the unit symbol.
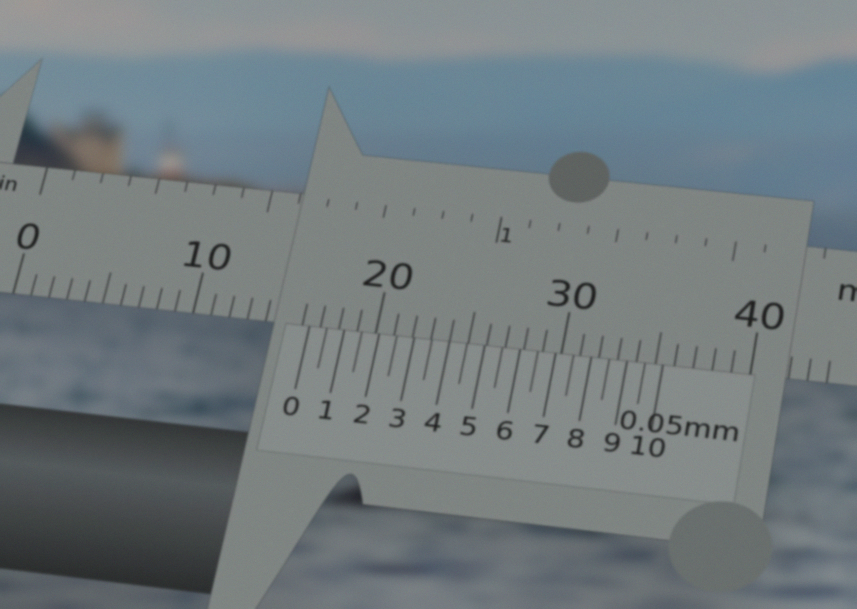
16.4 mm
